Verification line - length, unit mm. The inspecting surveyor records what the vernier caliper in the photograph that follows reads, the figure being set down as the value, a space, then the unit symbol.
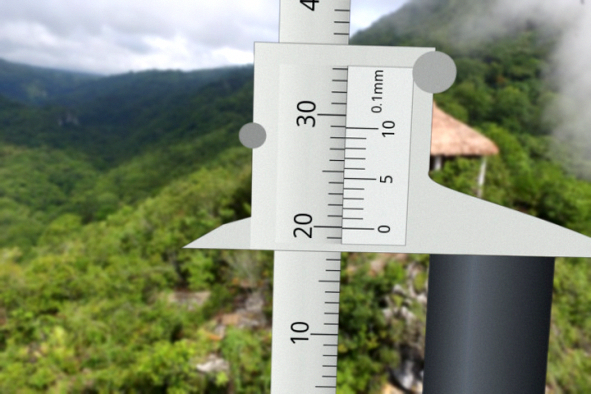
19.9 mm
